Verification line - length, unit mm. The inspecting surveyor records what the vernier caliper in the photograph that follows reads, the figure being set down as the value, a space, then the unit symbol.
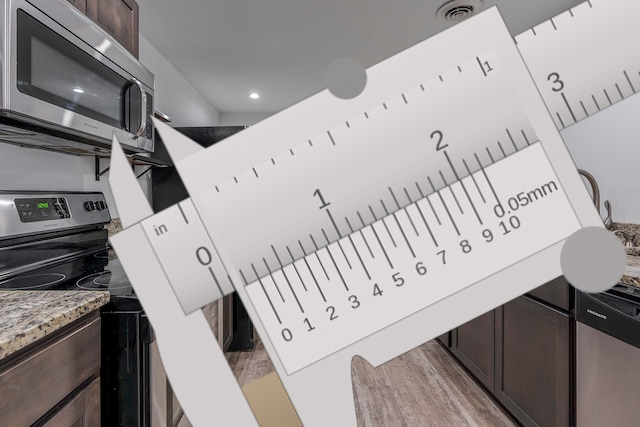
3.0 mm
